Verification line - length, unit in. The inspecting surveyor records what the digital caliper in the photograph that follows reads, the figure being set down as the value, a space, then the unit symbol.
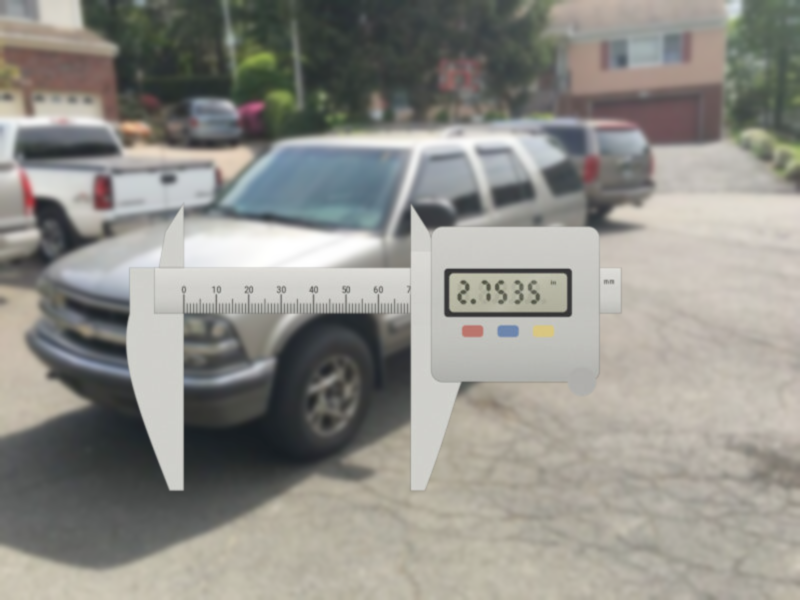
2.7535 in
